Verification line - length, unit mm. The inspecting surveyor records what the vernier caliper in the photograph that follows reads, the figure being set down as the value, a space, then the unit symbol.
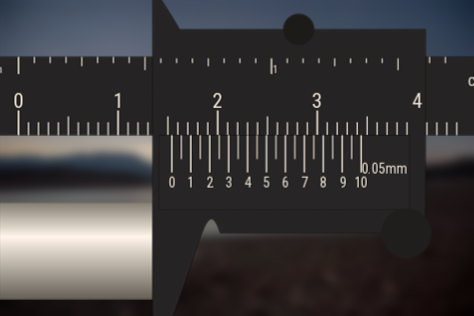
15.4 mm
